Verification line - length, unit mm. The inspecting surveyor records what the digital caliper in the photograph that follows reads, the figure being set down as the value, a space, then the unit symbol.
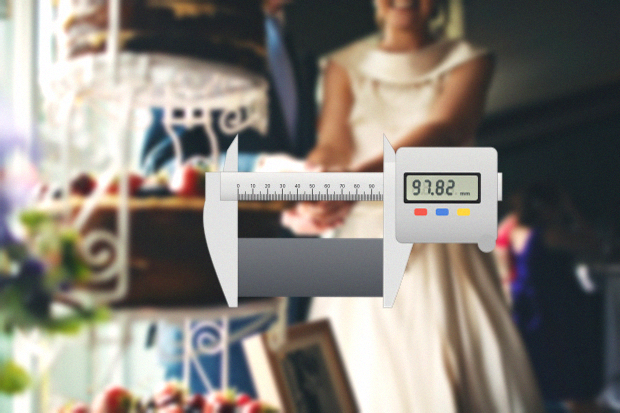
97.82 mm
